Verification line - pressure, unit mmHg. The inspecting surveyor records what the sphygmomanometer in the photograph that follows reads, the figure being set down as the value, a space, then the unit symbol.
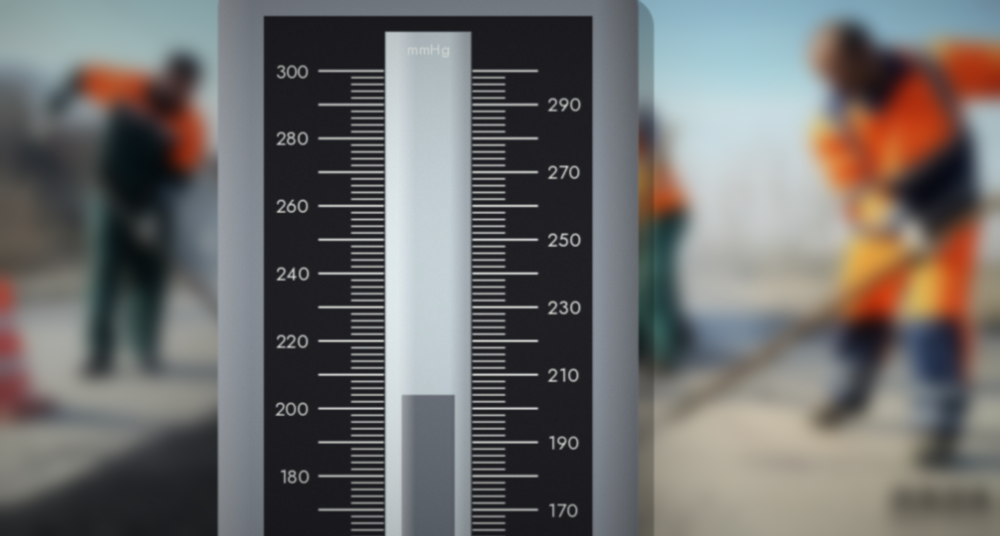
204 mmHg
